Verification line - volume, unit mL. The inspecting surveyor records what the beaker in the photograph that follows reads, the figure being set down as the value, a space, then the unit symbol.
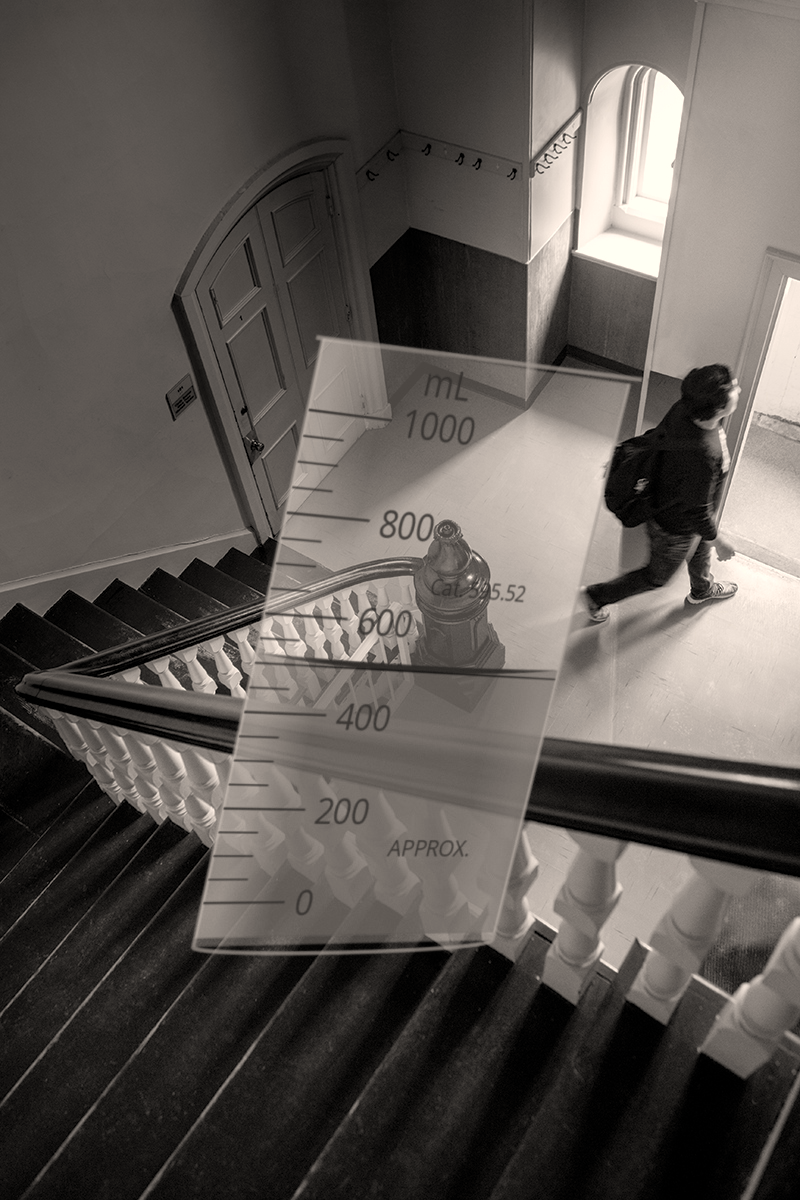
500 mL
